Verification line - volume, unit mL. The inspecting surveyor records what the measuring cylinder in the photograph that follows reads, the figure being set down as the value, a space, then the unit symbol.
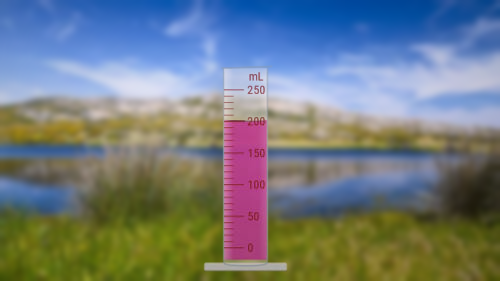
200 mL
